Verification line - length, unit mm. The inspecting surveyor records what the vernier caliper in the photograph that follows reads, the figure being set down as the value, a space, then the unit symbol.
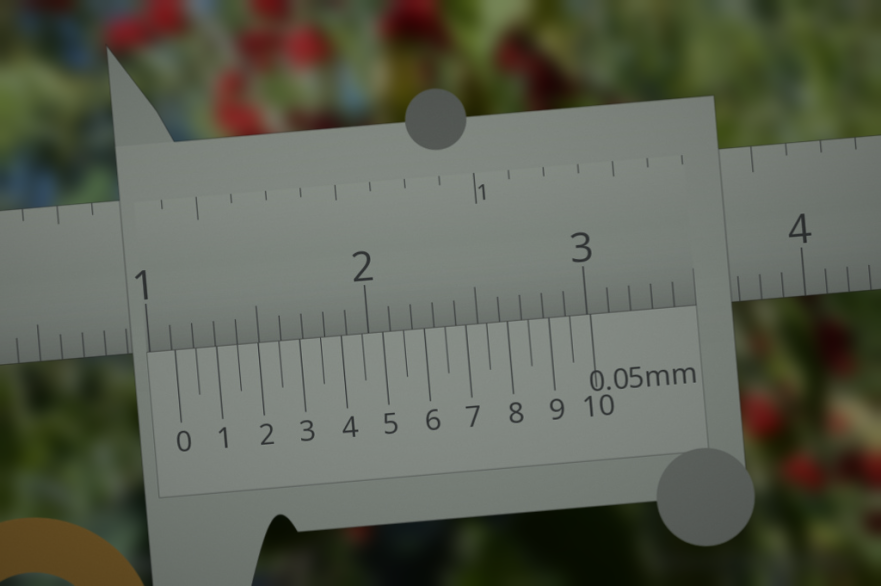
11.15 mm
